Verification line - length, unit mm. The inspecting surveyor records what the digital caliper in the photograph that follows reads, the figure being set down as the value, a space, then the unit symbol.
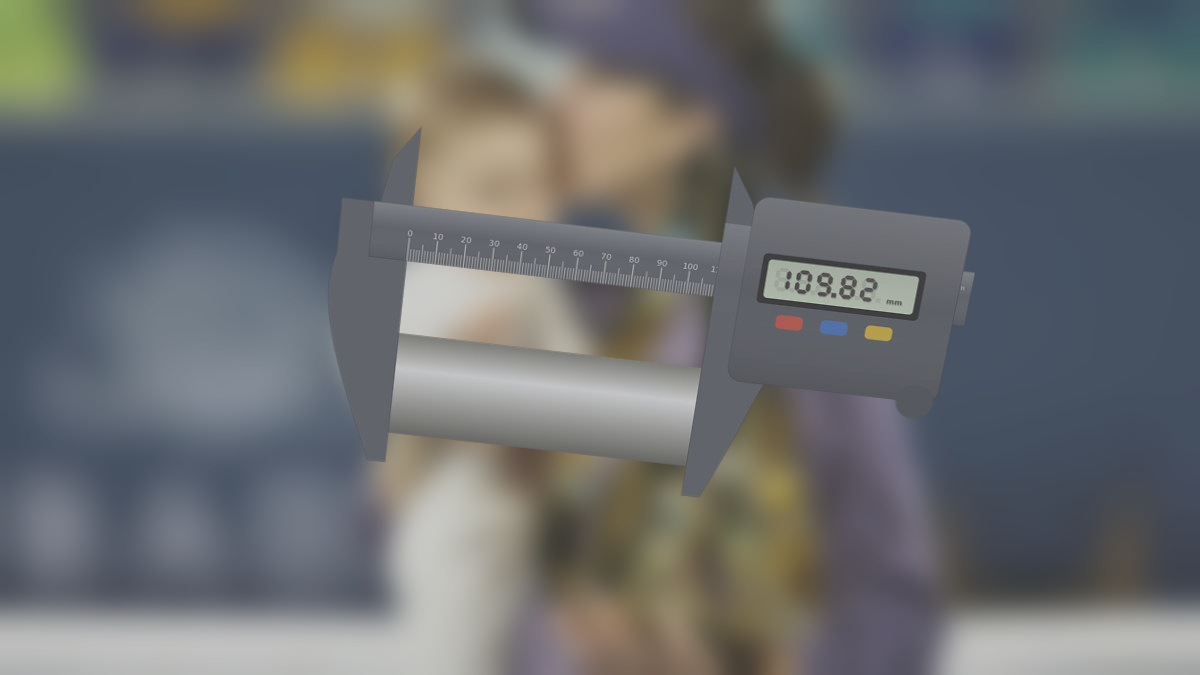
109.82 mm
